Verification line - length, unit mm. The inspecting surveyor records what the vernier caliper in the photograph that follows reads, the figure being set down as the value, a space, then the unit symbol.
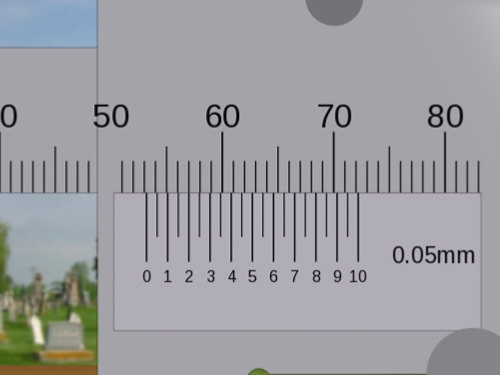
53.2 mm
